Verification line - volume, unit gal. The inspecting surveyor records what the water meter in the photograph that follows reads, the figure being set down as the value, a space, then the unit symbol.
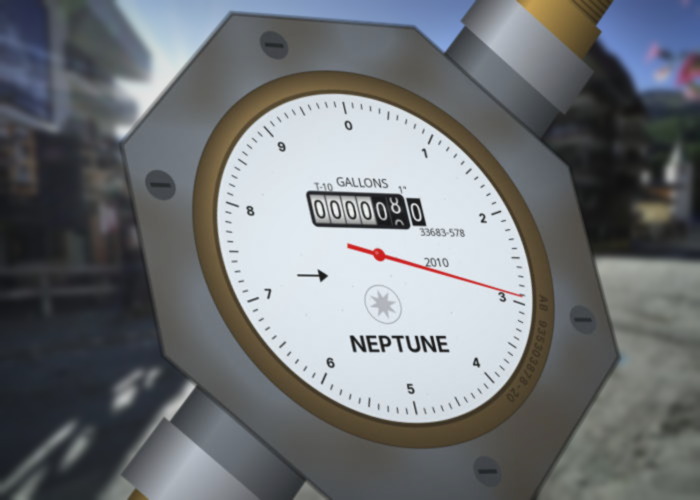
82.9 gal
